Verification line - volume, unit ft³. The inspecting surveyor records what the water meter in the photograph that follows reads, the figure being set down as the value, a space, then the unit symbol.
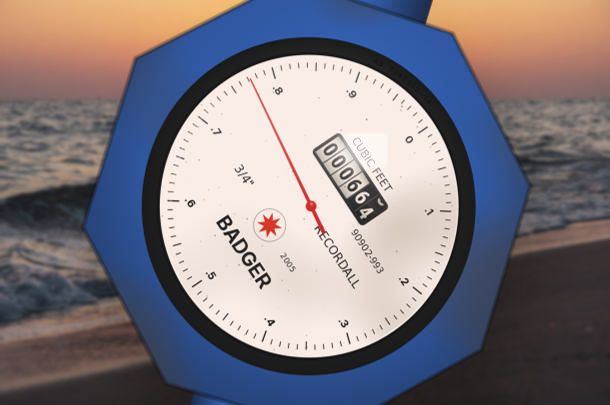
663.77 ft³
